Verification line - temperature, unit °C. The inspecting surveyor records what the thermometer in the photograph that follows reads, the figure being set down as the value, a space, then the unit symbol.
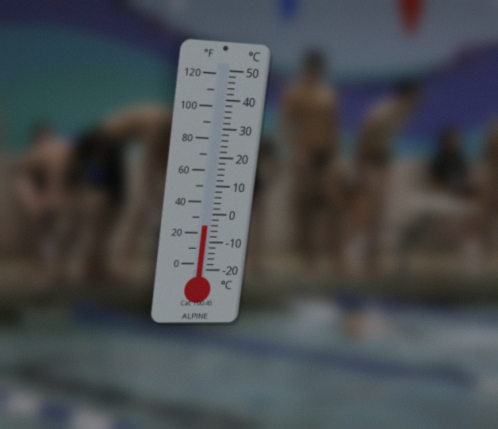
-4 °C
